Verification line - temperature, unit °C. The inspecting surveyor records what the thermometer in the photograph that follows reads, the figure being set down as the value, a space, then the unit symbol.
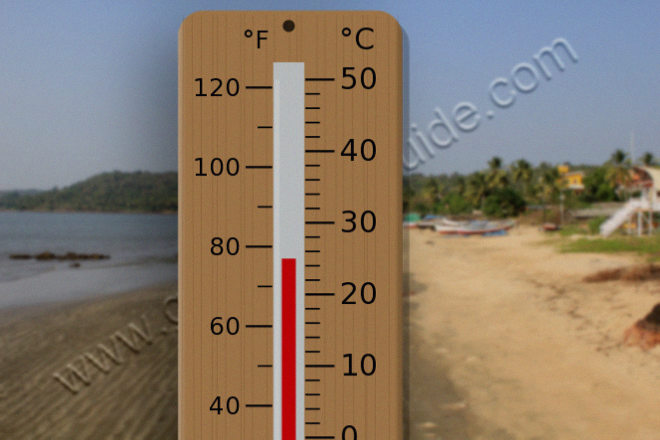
25 °C
